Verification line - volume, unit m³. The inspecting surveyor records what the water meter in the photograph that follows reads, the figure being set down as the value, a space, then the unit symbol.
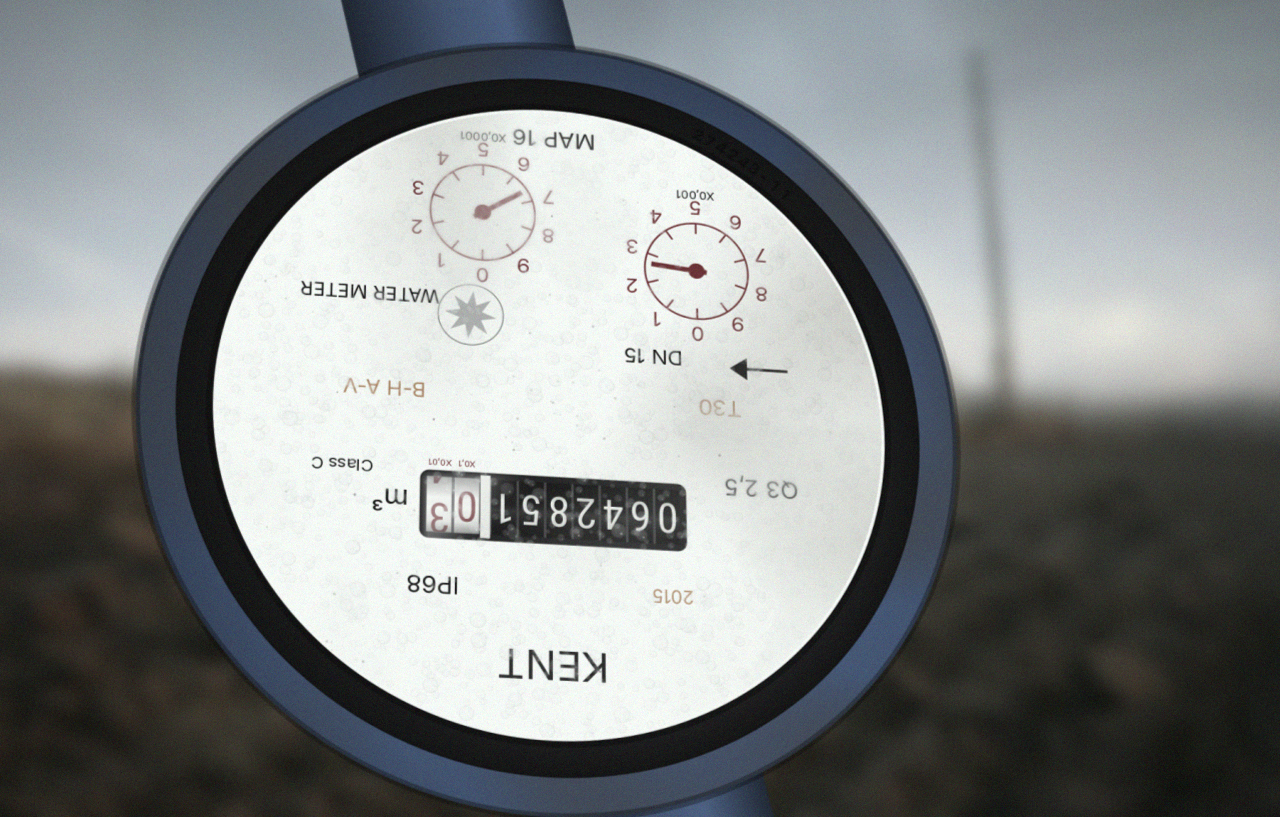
642851.0326 m³
